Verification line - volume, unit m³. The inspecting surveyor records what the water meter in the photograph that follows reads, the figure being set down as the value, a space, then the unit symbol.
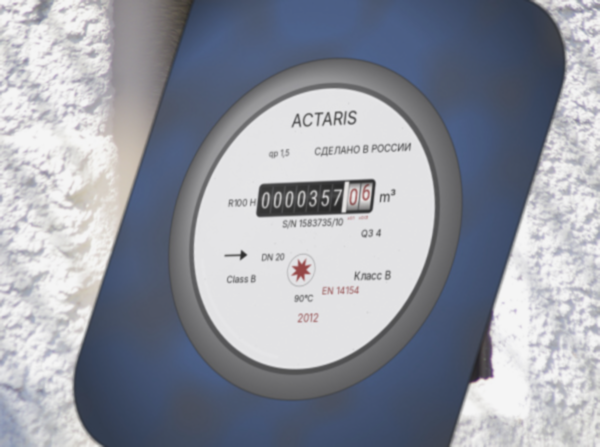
357.06 m³
